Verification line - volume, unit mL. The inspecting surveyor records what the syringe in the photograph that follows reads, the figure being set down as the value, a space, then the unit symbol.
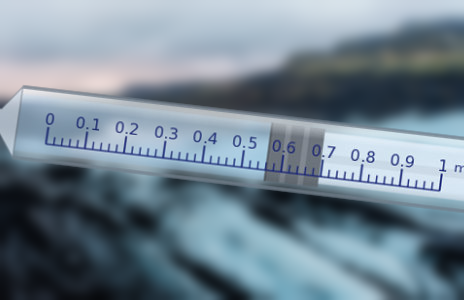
0.56 mL
